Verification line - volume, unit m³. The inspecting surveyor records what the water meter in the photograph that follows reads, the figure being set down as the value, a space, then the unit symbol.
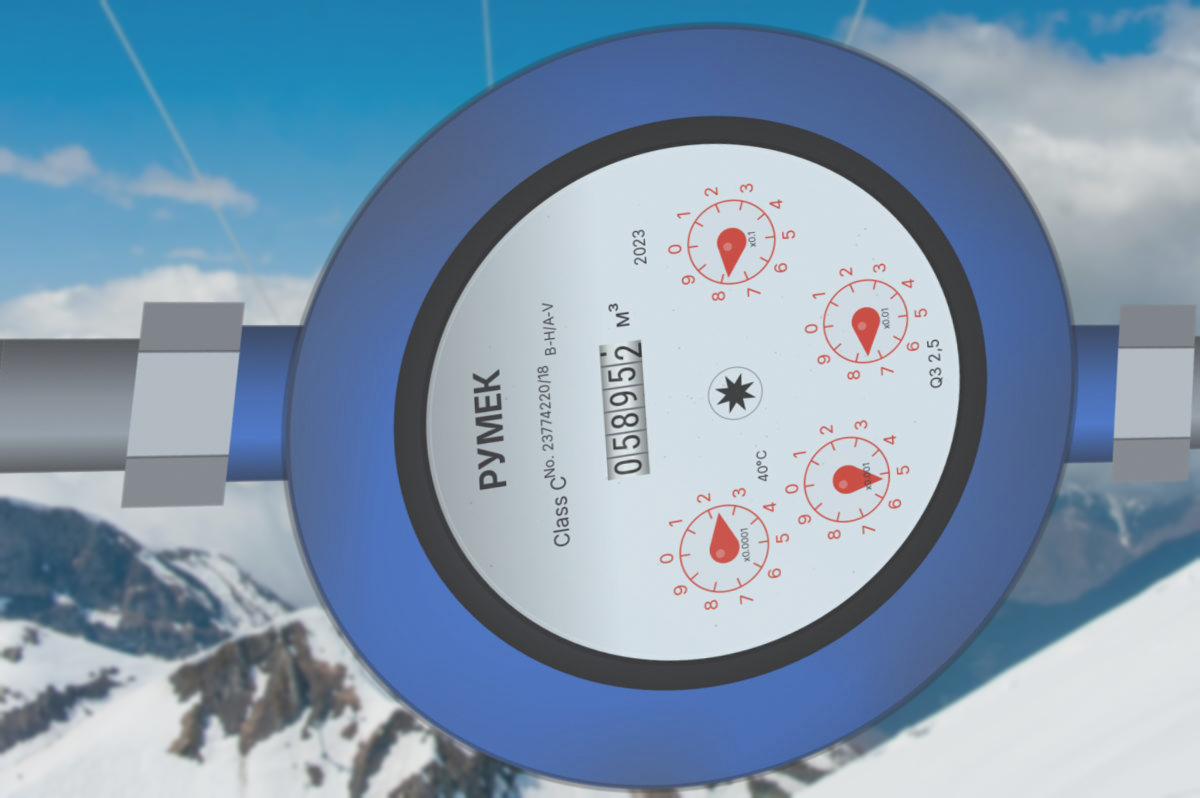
58951.7752 m³
